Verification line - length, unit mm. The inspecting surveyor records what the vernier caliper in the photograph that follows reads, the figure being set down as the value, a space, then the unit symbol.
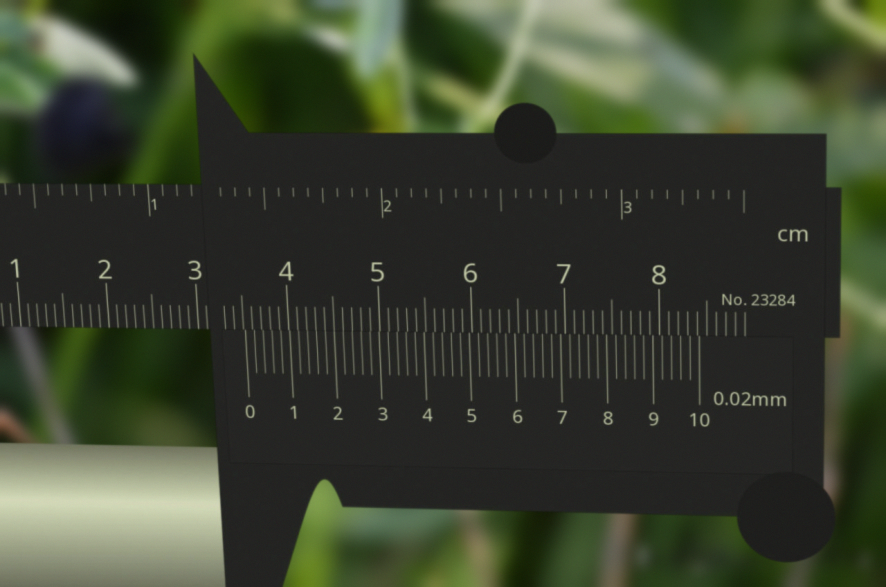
35.2 mm
